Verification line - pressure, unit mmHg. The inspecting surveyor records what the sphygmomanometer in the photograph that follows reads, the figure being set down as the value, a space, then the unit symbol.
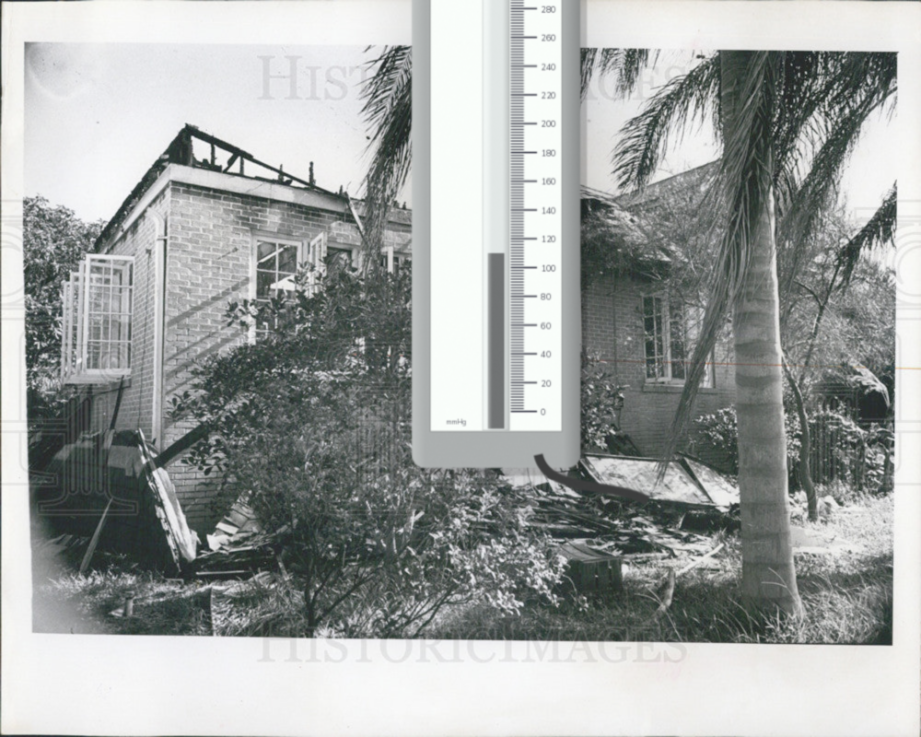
110 mmHg
